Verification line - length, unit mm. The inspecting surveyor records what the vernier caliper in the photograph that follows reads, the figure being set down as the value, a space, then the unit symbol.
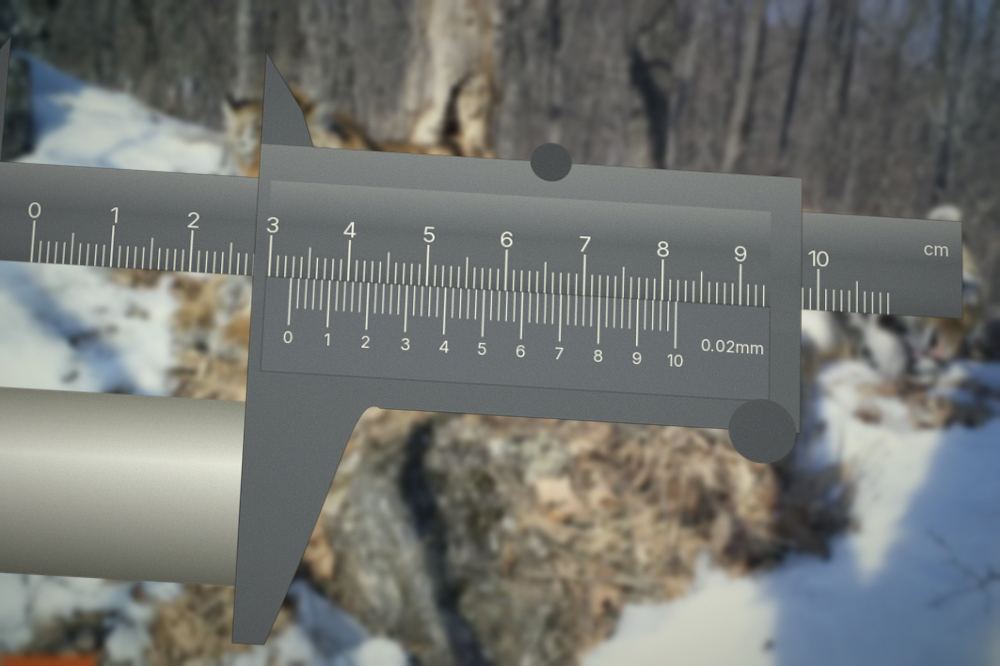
32.8 mm
